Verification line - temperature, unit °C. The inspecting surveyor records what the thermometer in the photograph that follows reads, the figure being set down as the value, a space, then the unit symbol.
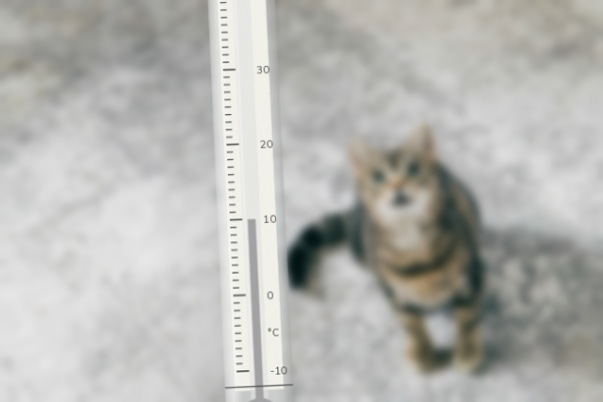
10 °C
